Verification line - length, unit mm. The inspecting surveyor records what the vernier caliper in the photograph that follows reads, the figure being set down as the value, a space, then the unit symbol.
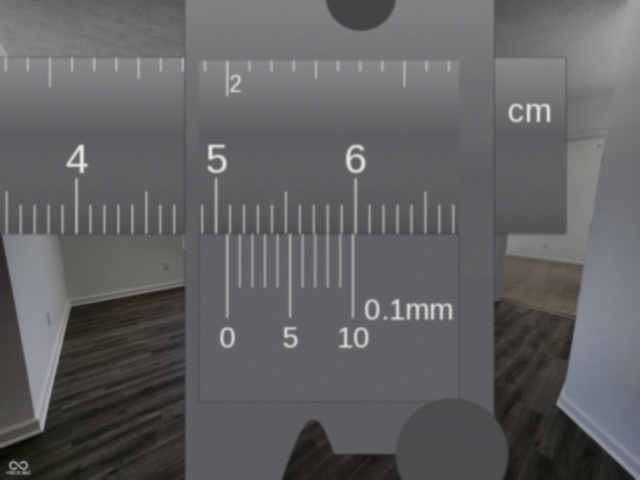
50.8 mm
